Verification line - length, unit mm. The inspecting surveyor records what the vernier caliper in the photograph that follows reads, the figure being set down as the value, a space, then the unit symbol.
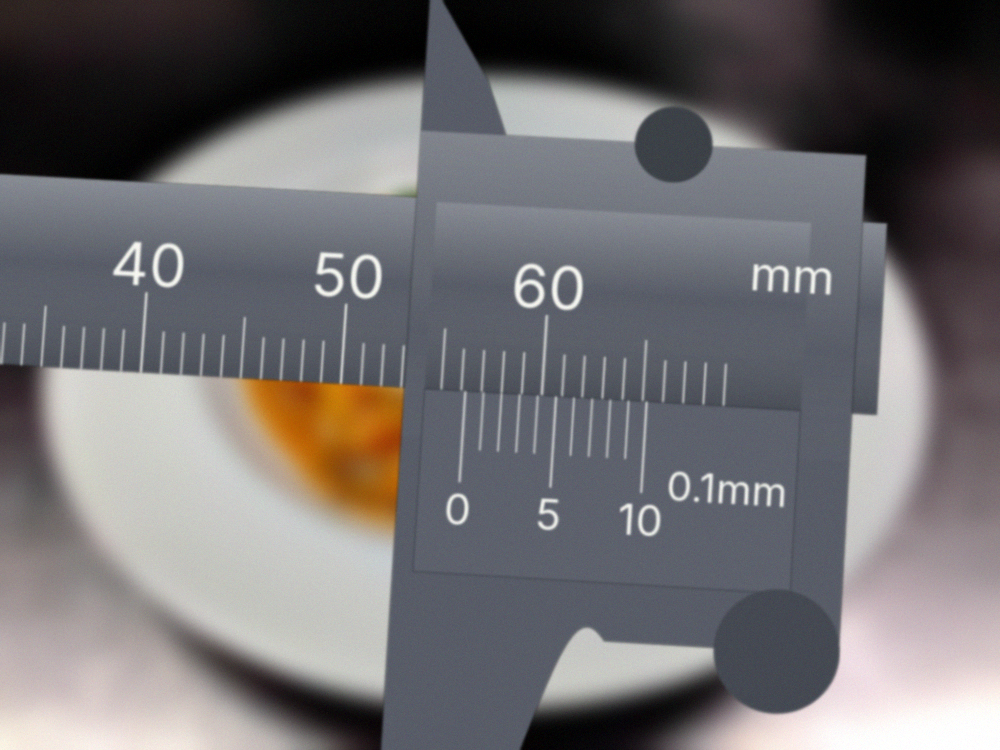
56.2 mm
